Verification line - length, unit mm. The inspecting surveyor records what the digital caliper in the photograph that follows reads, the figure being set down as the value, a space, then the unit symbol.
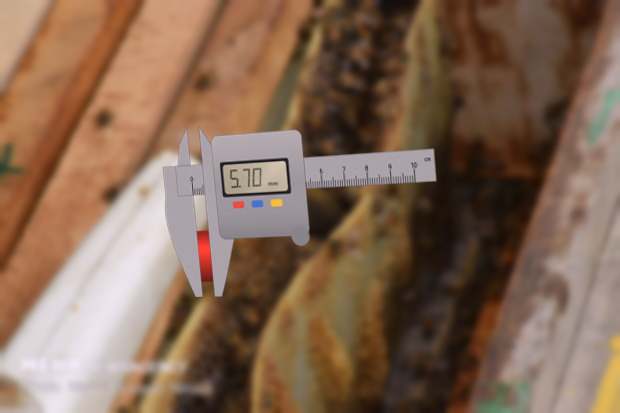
5.70 mm
